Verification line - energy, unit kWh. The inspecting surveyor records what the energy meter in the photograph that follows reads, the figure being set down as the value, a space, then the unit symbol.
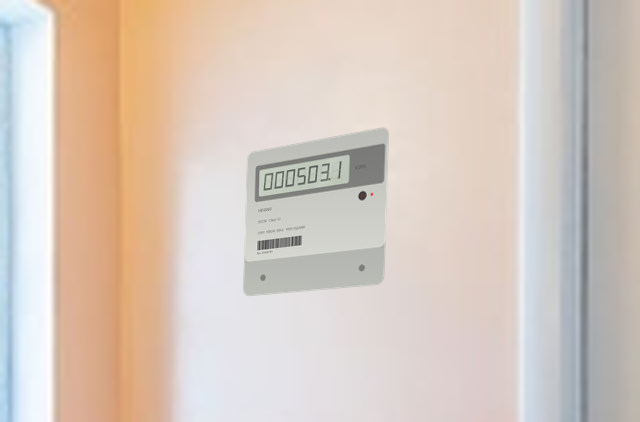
503.1 kWh
